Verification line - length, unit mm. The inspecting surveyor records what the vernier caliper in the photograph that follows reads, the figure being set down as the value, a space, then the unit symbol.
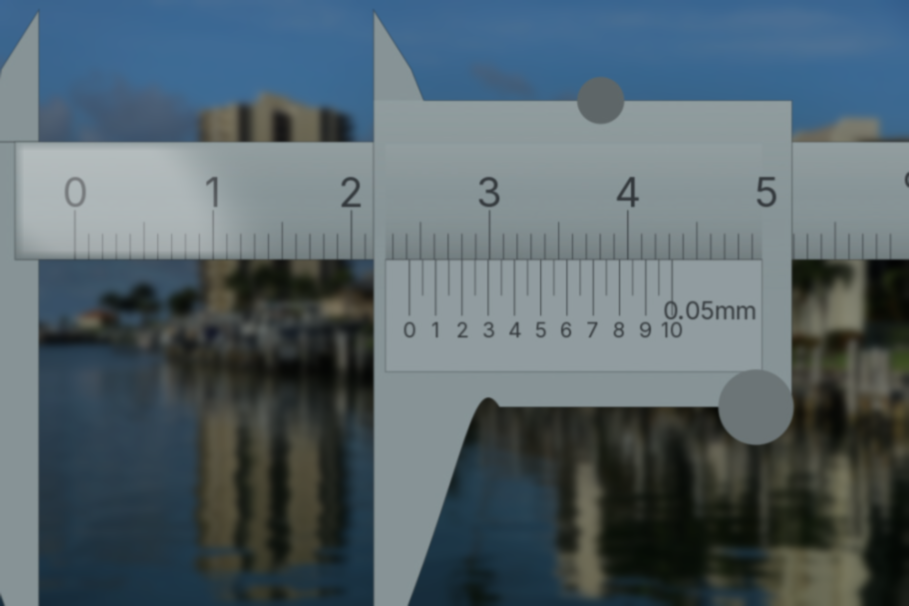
24.2 mm
